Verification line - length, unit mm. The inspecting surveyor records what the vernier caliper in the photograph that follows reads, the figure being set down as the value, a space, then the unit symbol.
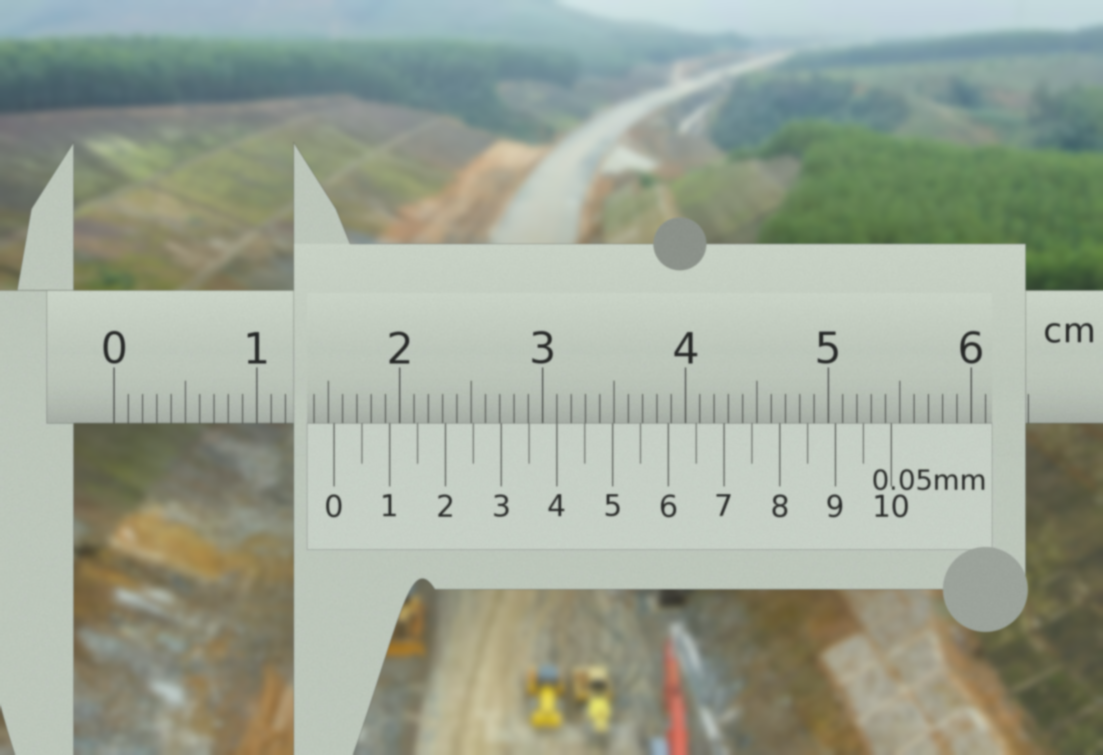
15.4 mm
